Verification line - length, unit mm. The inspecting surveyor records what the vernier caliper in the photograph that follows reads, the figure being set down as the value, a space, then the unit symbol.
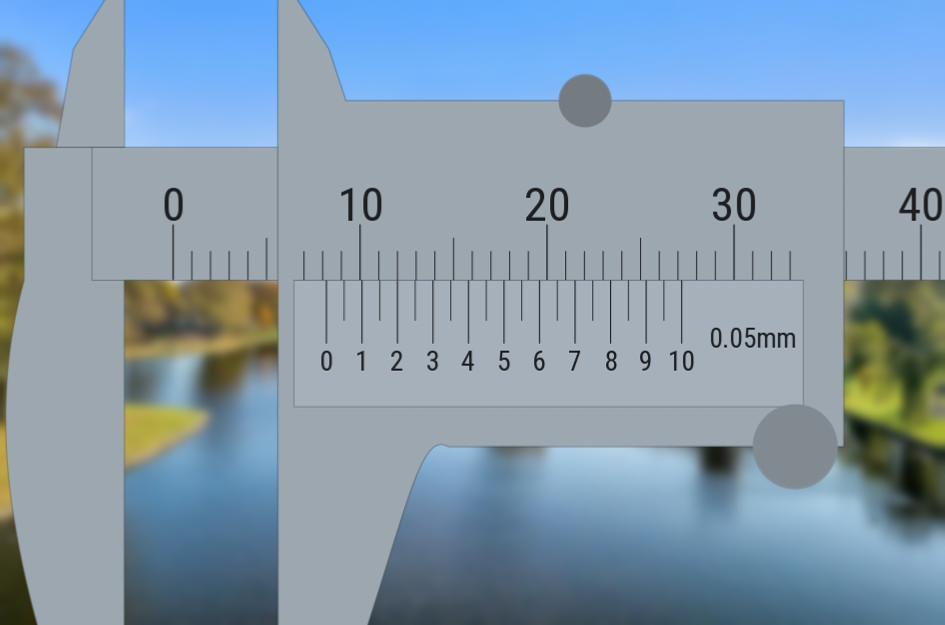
8.2 mm
